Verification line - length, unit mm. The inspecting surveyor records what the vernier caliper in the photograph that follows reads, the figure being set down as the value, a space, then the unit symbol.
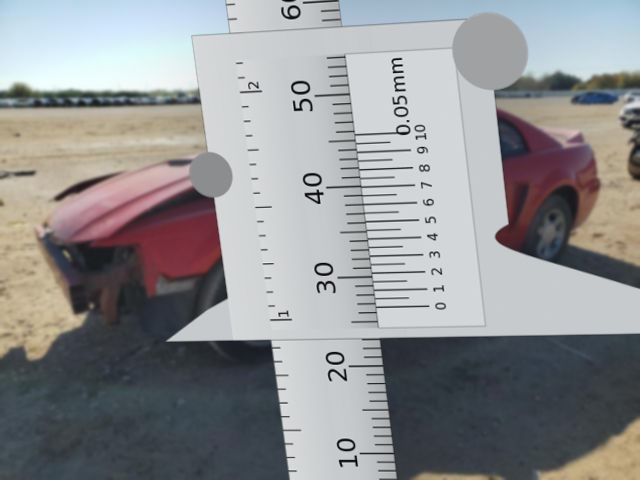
26.6 mm
